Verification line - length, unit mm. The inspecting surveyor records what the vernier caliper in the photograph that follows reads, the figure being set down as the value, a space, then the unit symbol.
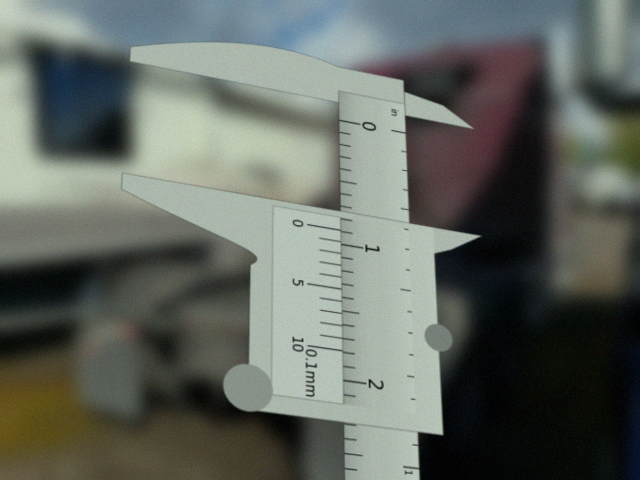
8.9 mm
